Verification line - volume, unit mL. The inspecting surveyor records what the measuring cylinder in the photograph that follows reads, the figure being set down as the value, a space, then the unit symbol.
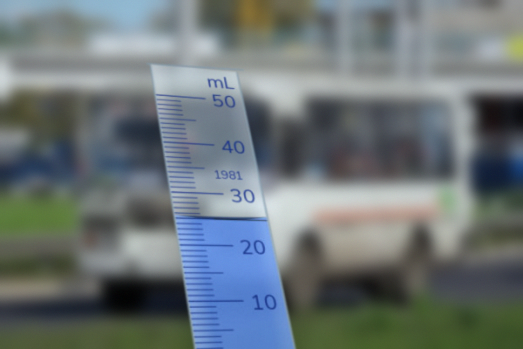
25 mL
